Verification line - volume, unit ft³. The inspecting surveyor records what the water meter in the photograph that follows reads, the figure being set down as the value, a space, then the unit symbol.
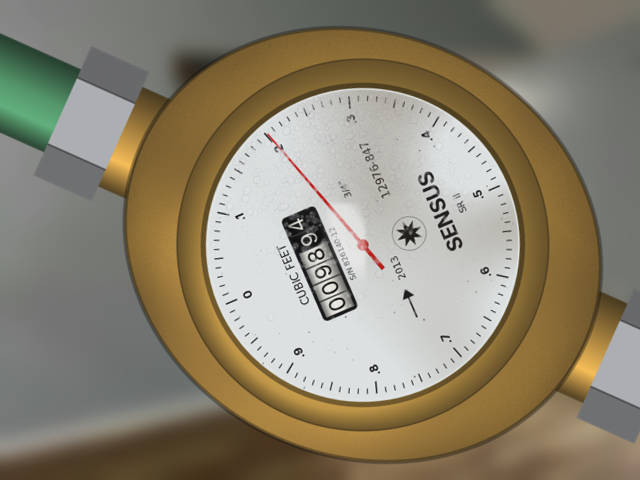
9894.20 ft³
